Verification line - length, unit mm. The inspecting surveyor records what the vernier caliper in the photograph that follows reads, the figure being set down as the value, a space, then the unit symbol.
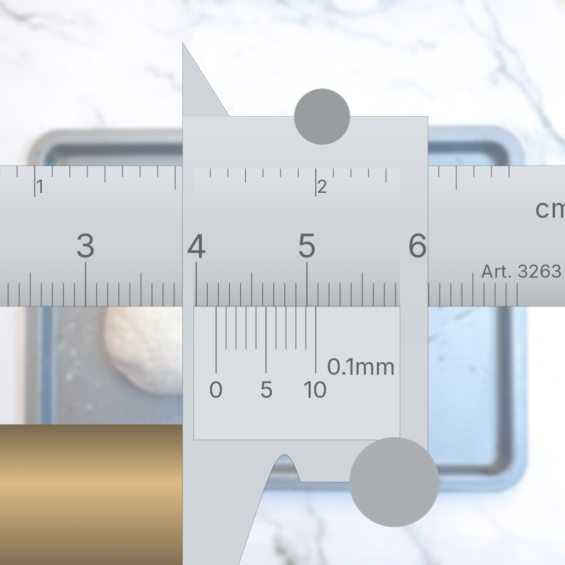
41.8 mm
